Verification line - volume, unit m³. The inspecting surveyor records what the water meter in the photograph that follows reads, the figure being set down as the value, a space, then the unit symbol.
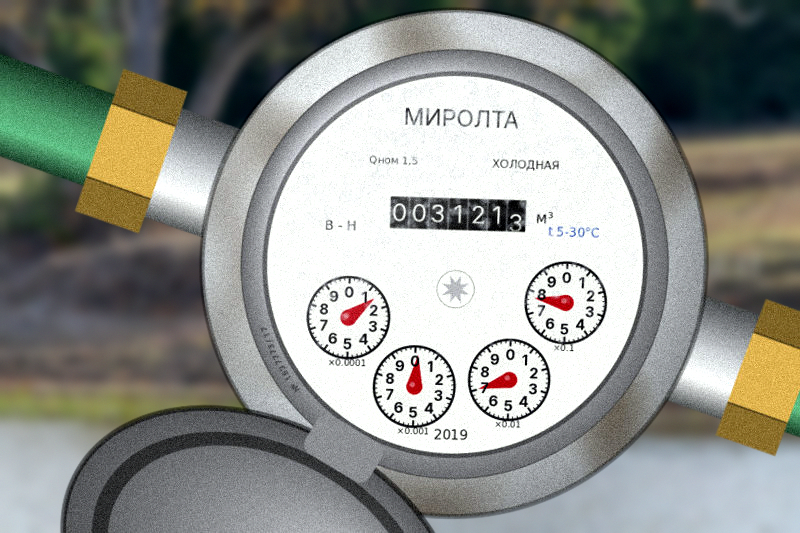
31212.7701 m³
